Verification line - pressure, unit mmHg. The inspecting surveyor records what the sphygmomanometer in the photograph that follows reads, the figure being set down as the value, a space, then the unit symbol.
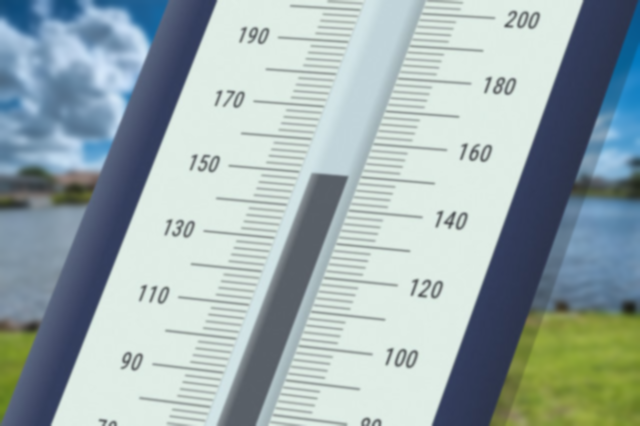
150 mmHg
